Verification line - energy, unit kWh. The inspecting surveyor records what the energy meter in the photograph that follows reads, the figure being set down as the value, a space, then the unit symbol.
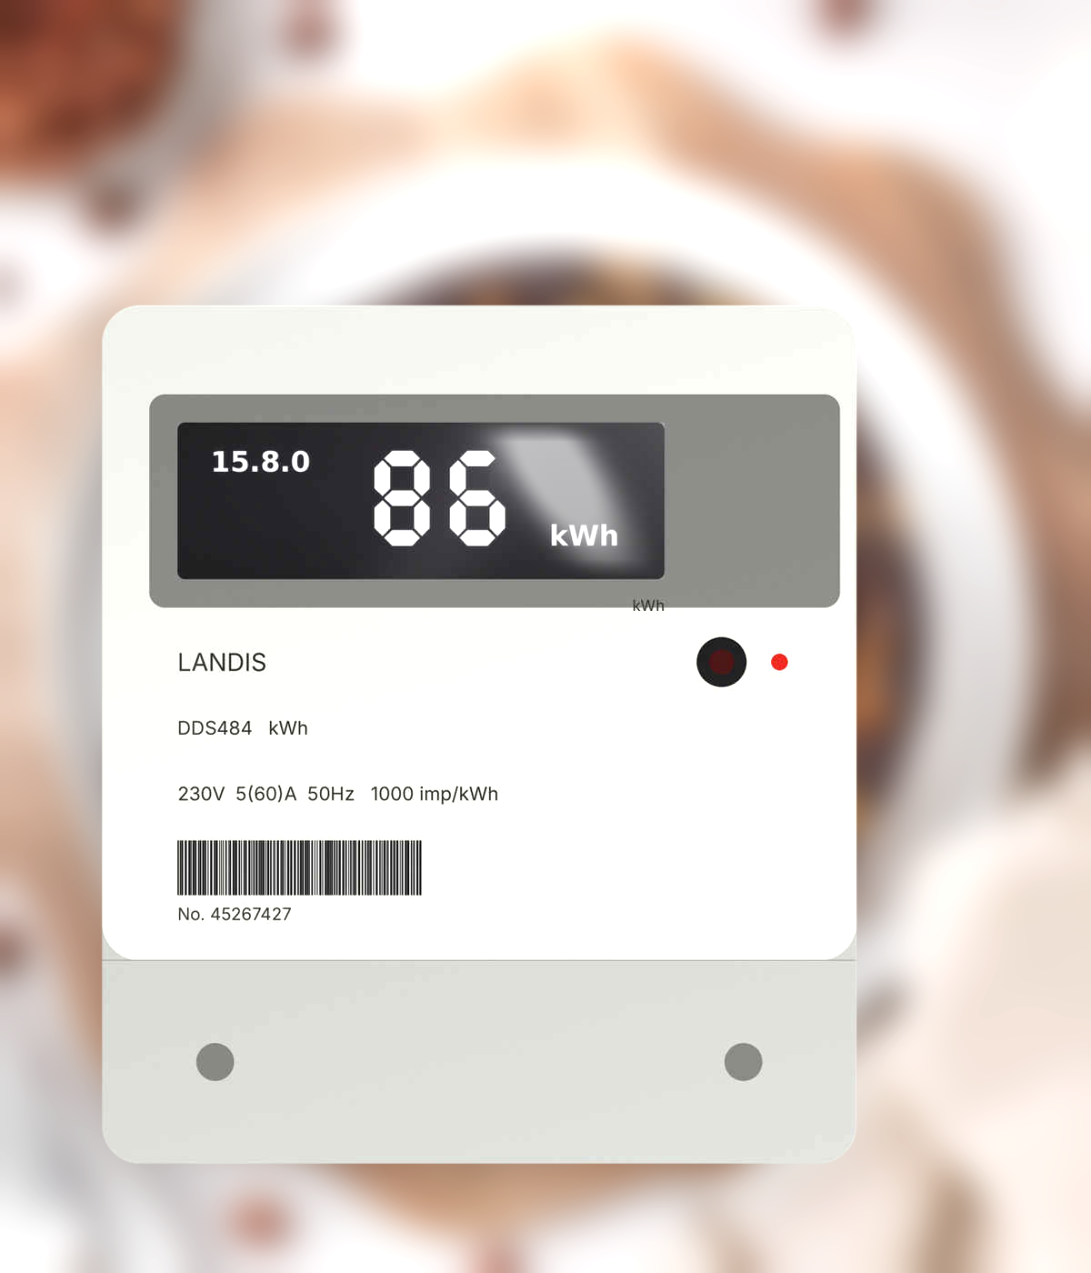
86 kWh
